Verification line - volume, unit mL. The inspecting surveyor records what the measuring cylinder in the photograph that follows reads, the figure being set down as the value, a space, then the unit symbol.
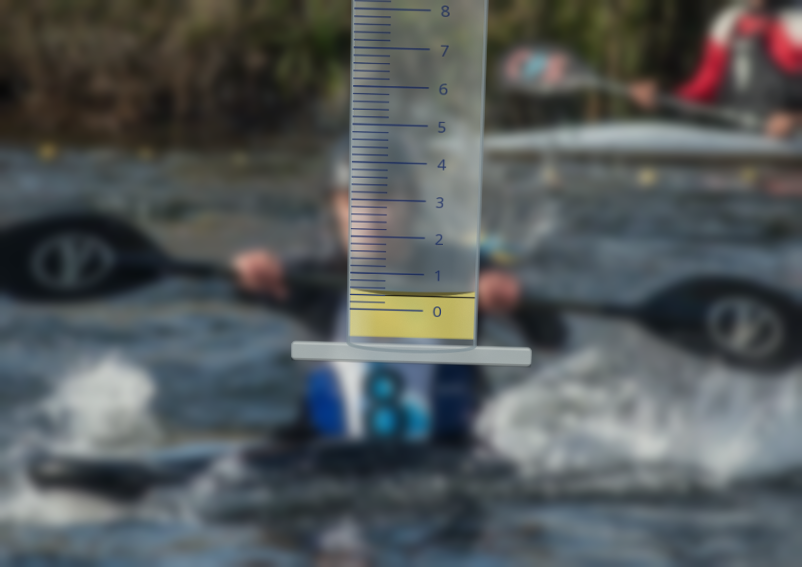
0.4 mL
